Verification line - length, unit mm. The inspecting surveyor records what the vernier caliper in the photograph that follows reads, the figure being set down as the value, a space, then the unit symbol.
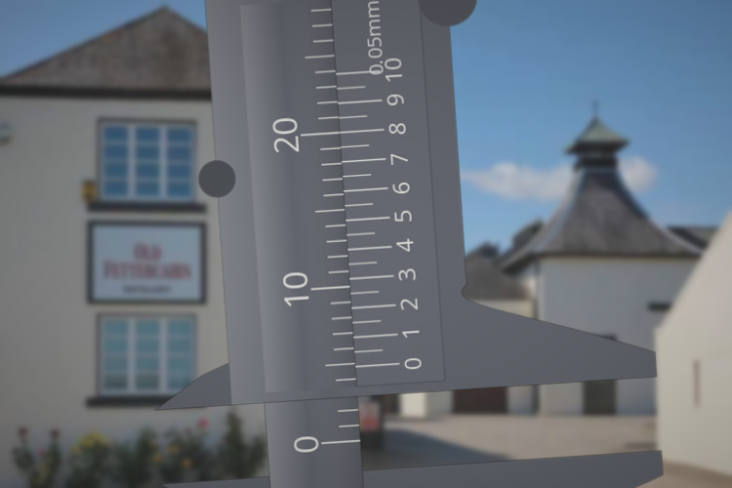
4.8 mm
